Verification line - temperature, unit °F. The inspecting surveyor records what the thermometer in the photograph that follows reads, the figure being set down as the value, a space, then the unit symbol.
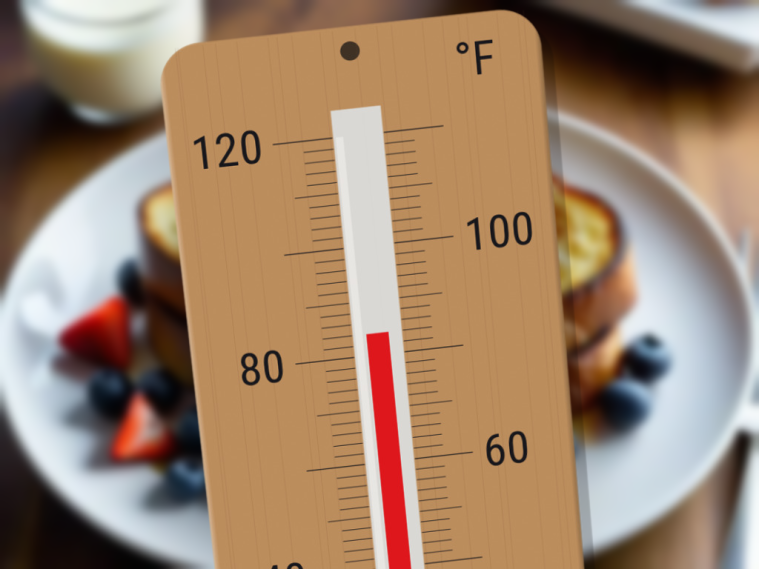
84 °F
